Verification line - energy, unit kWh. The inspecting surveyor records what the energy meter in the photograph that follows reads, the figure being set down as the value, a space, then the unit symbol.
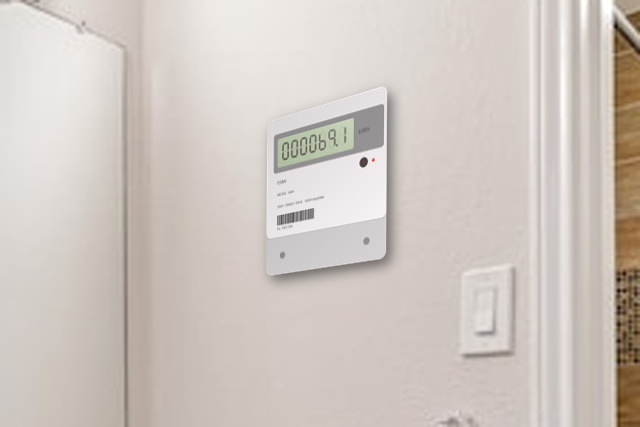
69.1 kWh
